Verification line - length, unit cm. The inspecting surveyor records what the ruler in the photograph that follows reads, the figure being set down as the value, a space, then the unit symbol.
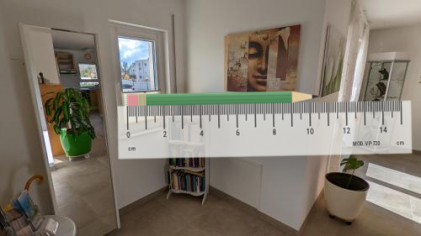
10.5 cm
